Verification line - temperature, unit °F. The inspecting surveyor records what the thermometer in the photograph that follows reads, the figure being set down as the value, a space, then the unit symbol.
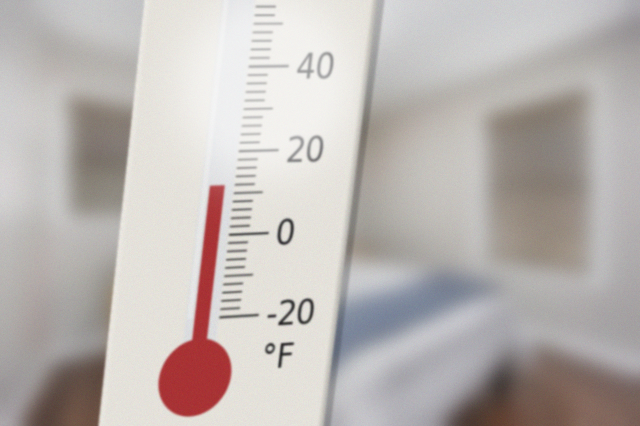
12 °F
